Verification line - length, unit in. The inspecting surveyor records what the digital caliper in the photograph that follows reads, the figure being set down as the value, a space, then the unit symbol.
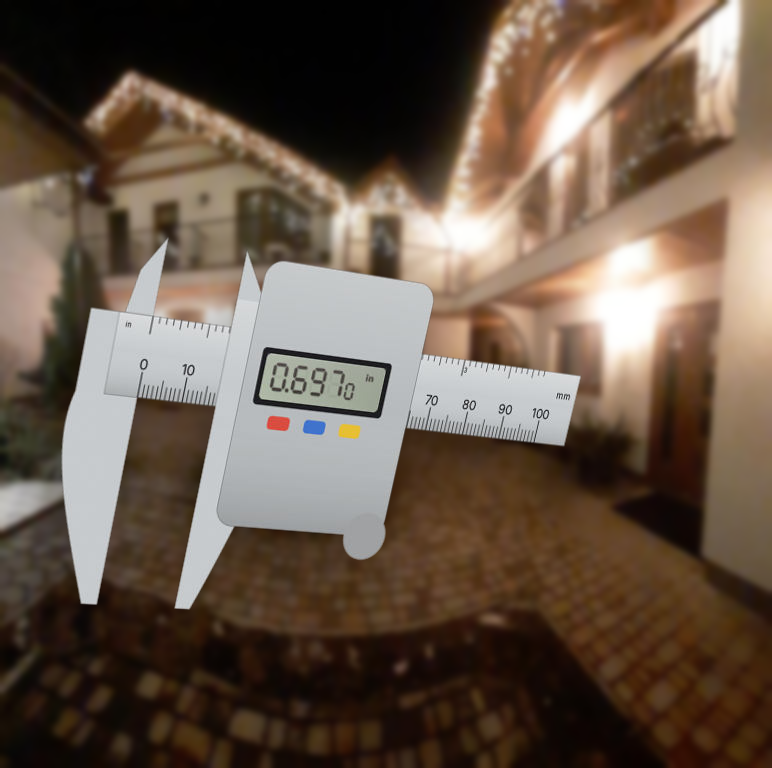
0.6970 in
